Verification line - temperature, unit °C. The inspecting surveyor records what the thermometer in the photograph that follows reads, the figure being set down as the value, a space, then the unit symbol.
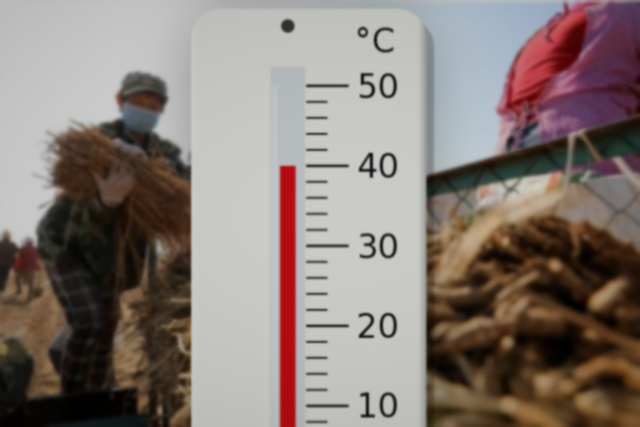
40 °C
